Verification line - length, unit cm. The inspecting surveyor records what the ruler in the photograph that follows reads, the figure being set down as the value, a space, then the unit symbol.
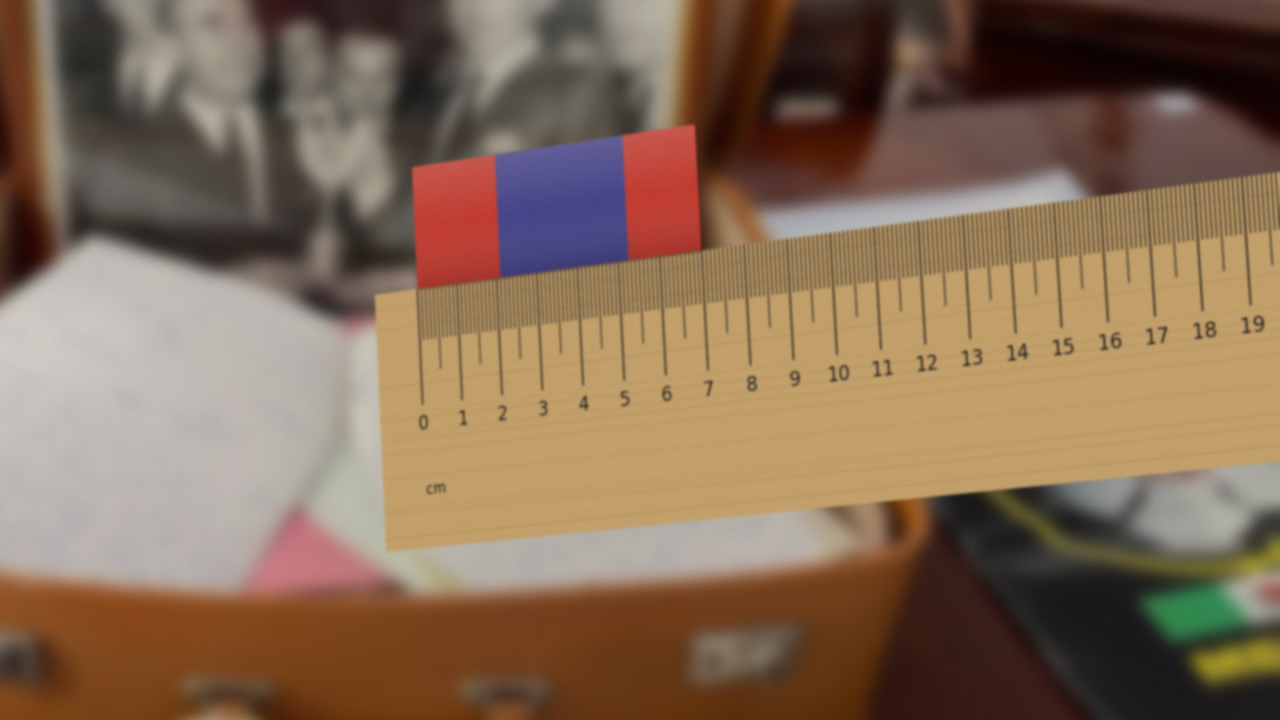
7 cm
